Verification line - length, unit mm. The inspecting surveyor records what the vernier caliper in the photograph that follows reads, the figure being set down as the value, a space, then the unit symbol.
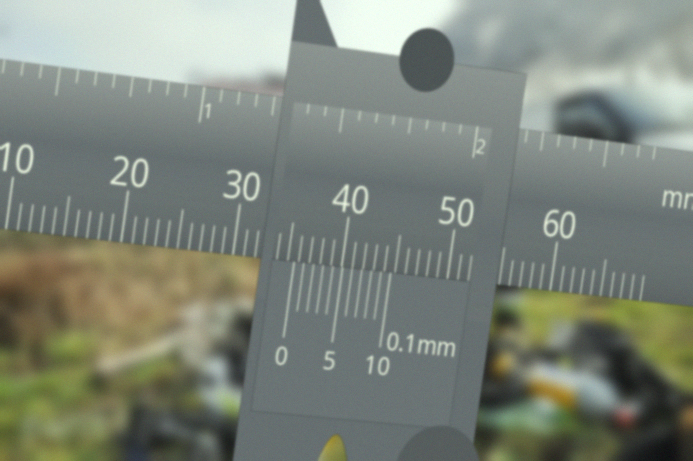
35.6 mm
